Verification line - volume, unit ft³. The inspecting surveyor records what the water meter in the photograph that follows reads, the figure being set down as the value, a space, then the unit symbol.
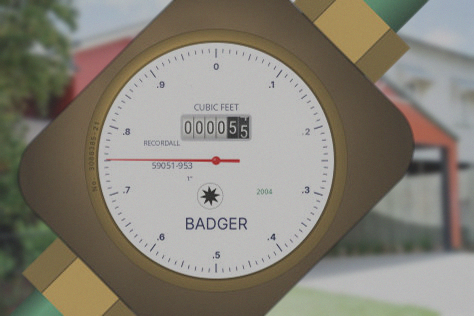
54.75 ft³
